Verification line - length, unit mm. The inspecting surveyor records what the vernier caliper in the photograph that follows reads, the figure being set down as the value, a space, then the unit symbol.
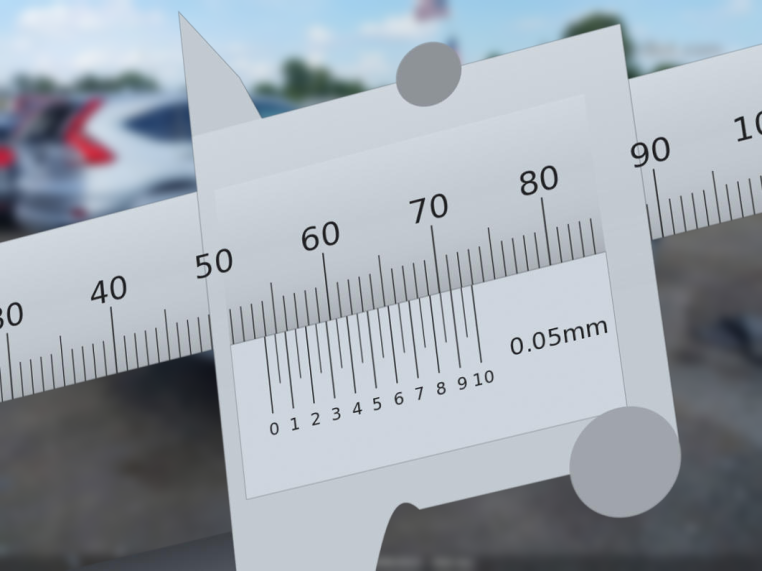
53.9 mm
